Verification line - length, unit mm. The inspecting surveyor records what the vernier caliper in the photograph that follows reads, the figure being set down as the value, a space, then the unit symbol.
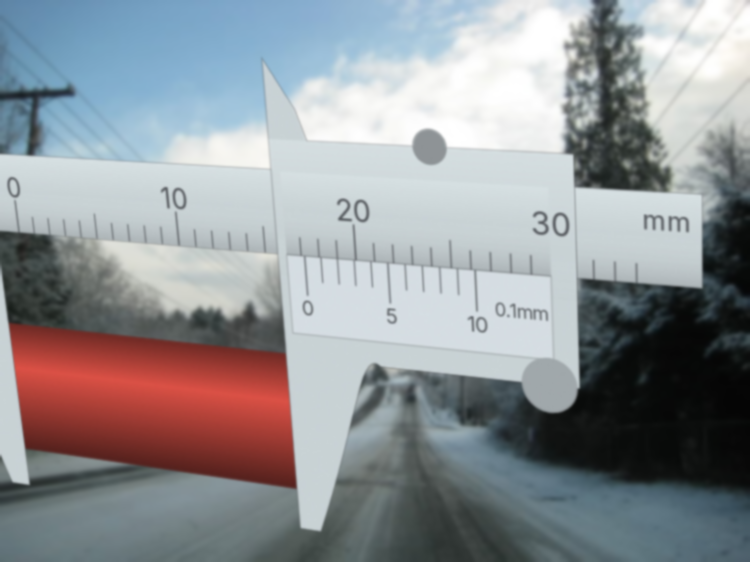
17.2 mm
